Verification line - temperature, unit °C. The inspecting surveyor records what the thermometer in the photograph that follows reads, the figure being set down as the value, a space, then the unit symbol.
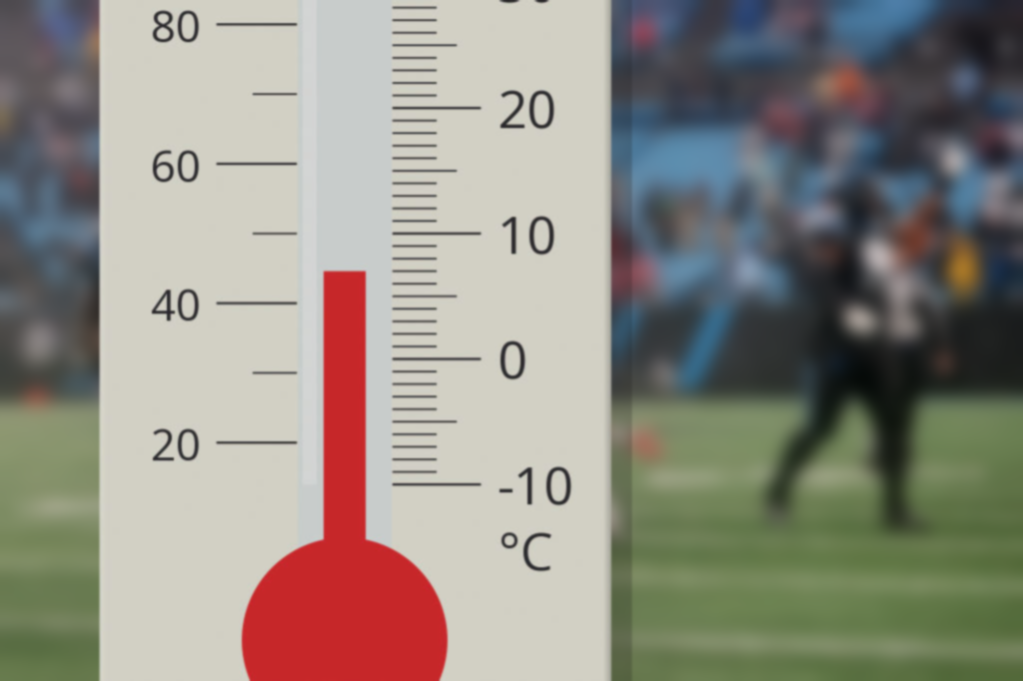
7 °C
